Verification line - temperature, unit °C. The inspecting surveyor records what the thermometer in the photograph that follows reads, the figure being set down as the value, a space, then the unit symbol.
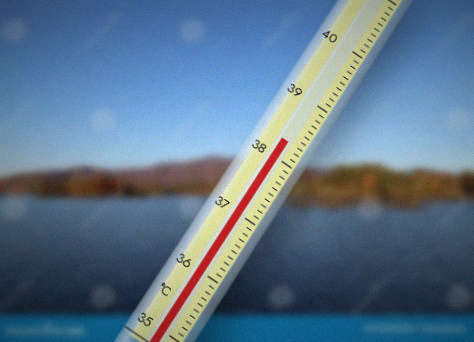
38.3 °C
